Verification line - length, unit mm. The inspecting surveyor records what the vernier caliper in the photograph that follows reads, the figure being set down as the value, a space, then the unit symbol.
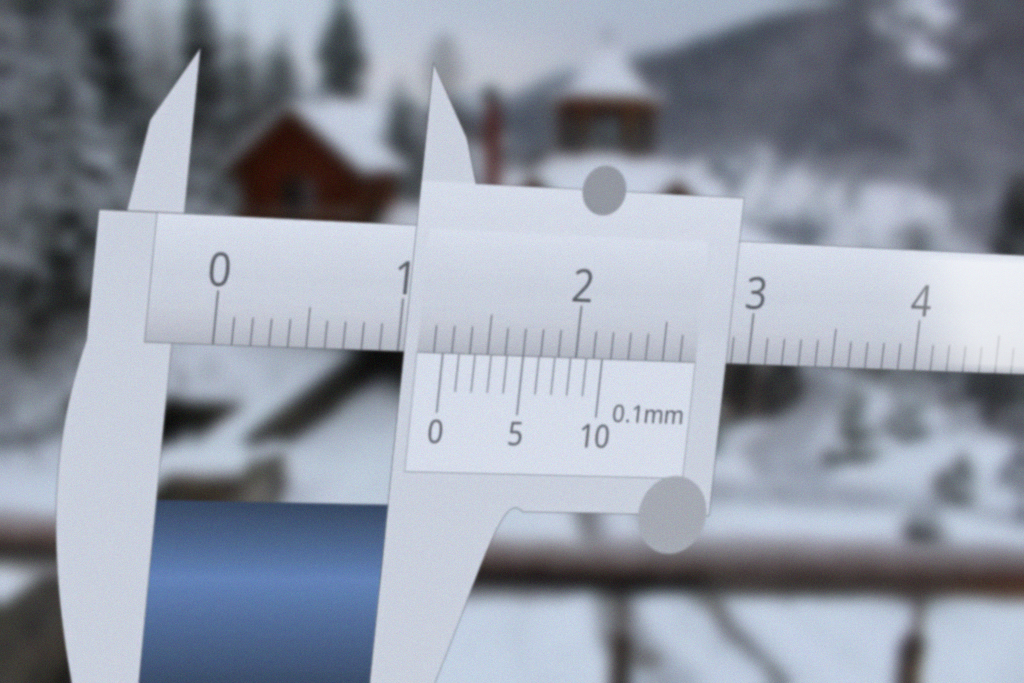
12.5 mm
